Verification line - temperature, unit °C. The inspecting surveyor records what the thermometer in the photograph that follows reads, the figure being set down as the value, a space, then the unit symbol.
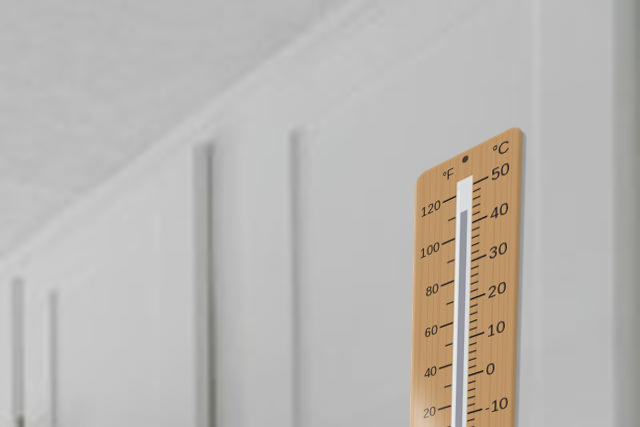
44 °C
